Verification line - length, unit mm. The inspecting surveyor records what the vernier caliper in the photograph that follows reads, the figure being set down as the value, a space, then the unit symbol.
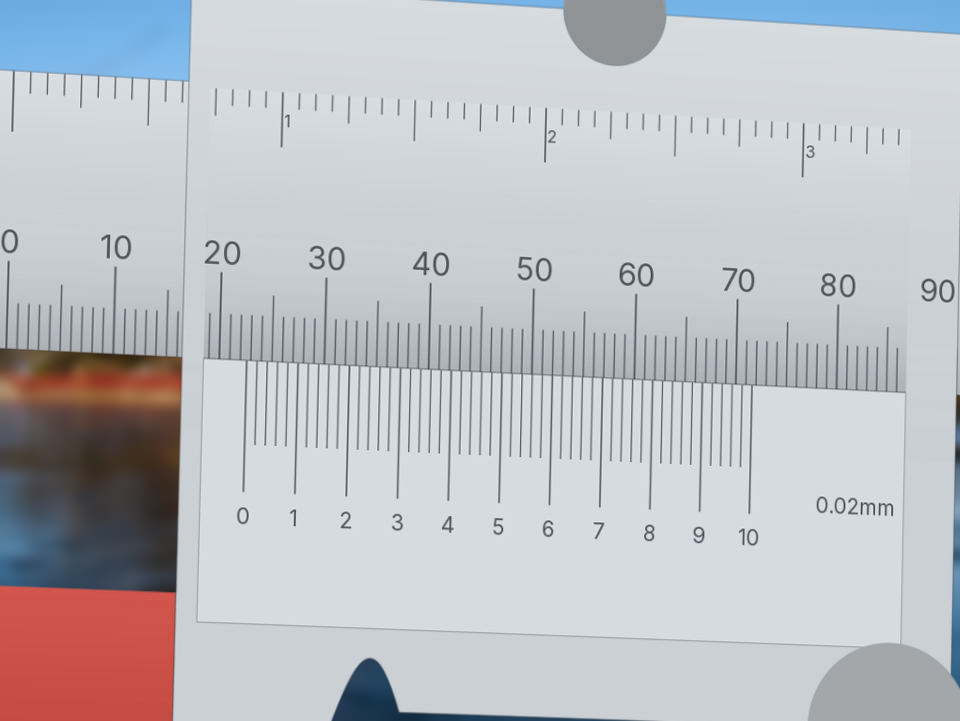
22.6 mm
